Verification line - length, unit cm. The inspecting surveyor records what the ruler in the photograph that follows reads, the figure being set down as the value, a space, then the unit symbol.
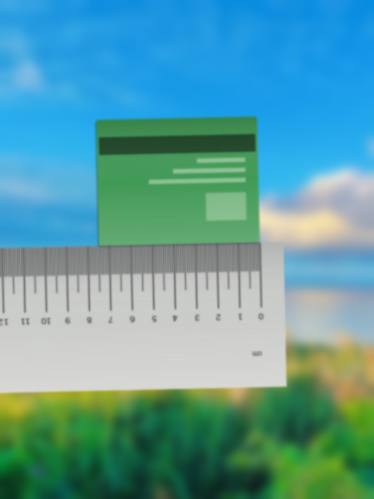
7.5 cm
